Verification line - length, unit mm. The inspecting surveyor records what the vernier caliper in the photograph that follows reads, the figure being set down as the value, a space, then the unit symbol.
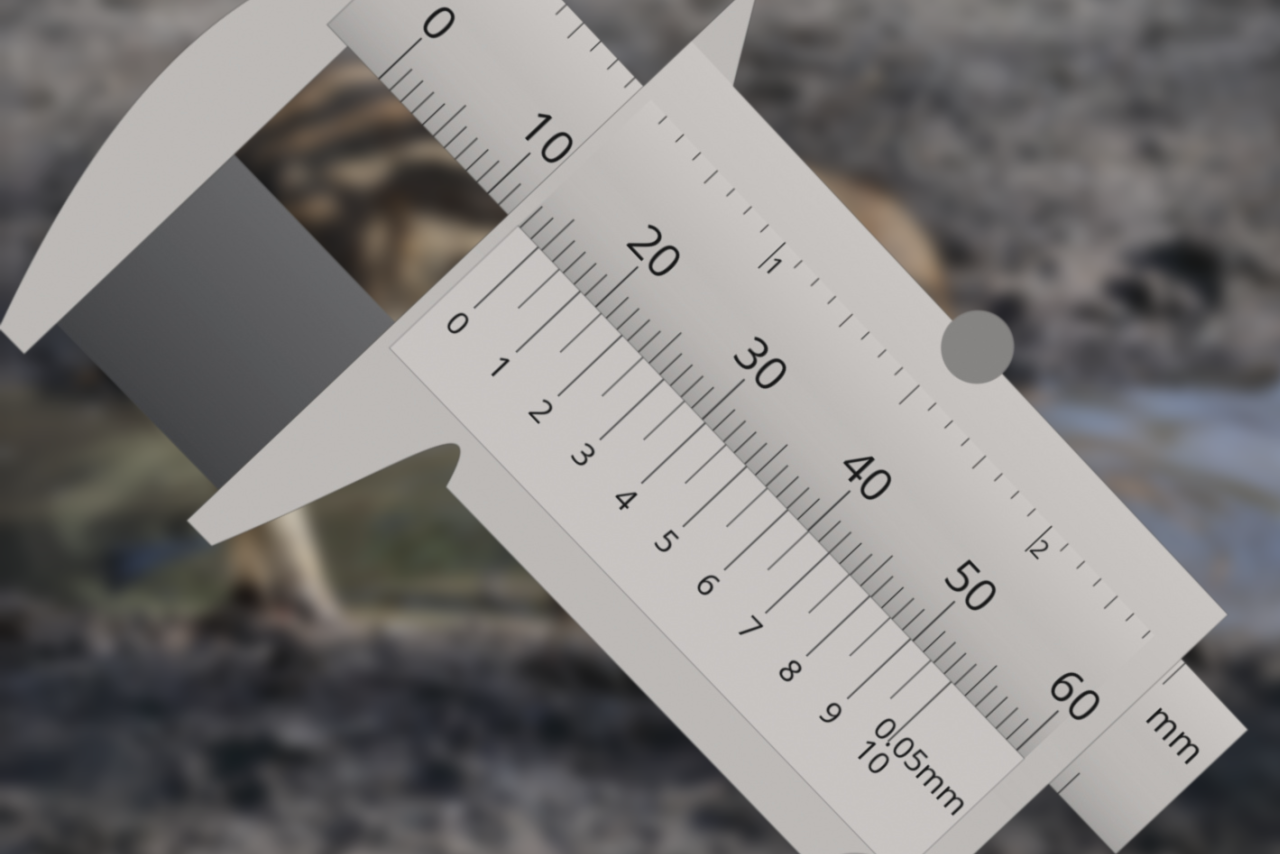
14.7 mm
